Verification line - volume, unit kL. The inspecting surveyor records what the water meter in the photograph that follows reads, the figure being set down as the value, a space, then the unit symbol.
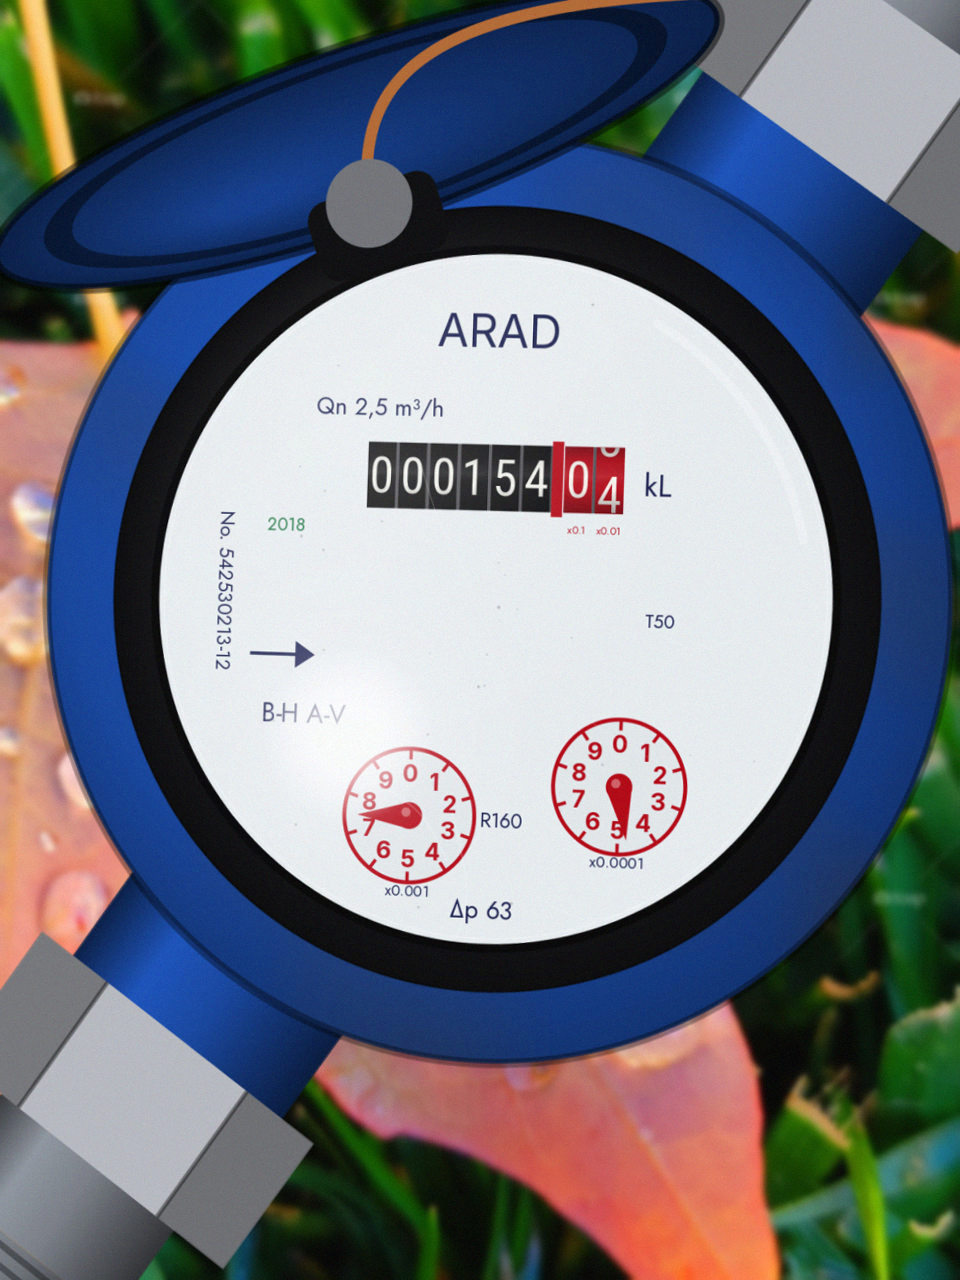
154.0374 kL
